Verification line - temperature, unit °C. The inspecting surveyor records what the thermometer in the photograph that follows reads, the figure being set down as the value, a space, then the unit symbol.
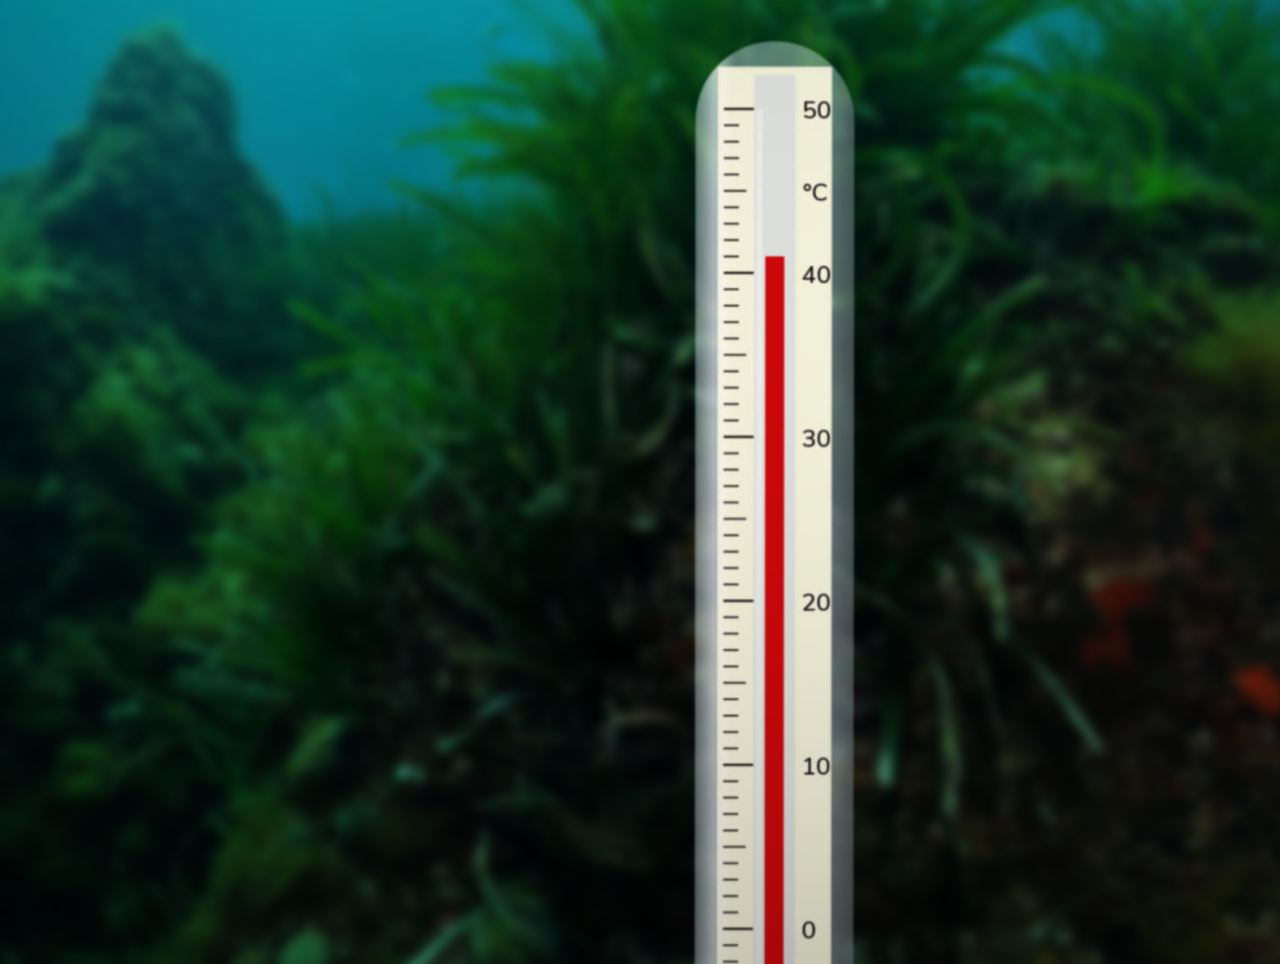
41 °C
